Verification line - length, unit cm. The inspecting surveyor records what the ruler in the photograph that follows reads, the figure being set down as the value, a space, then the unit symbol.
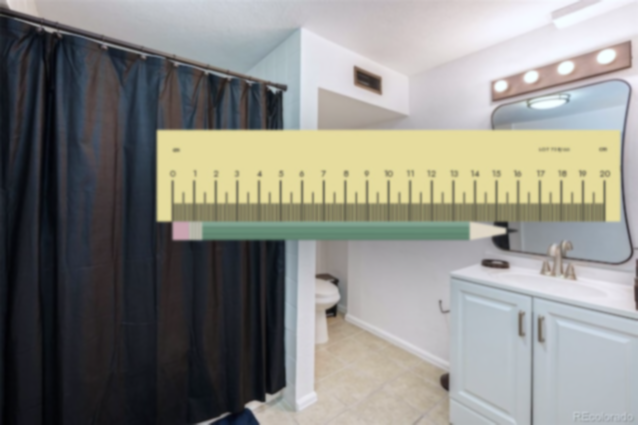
16 cm
